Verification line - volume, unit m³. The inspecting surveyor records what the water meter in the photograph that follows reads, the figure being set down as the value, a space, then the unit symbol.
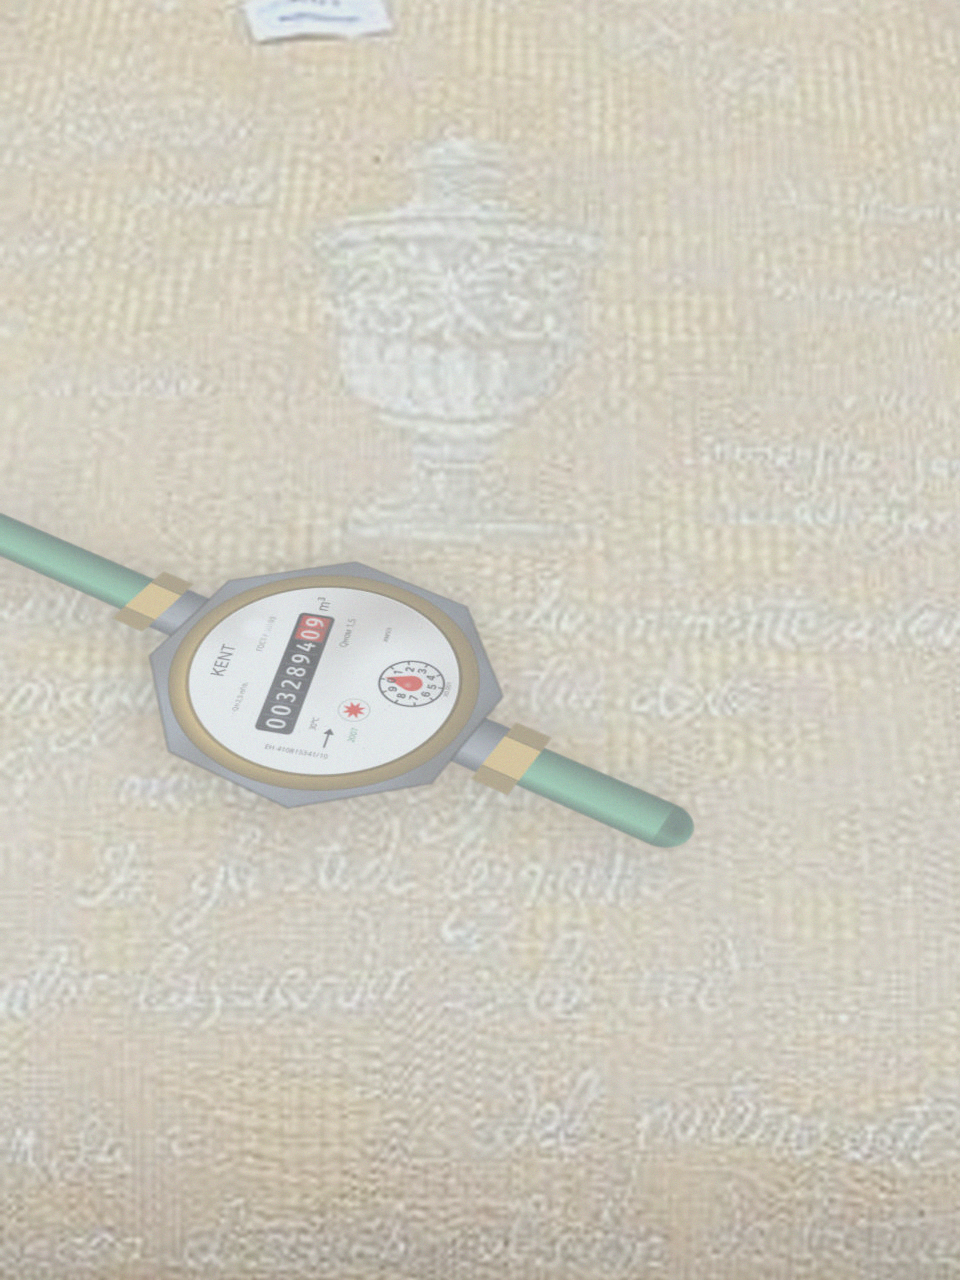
32894.090 m³
